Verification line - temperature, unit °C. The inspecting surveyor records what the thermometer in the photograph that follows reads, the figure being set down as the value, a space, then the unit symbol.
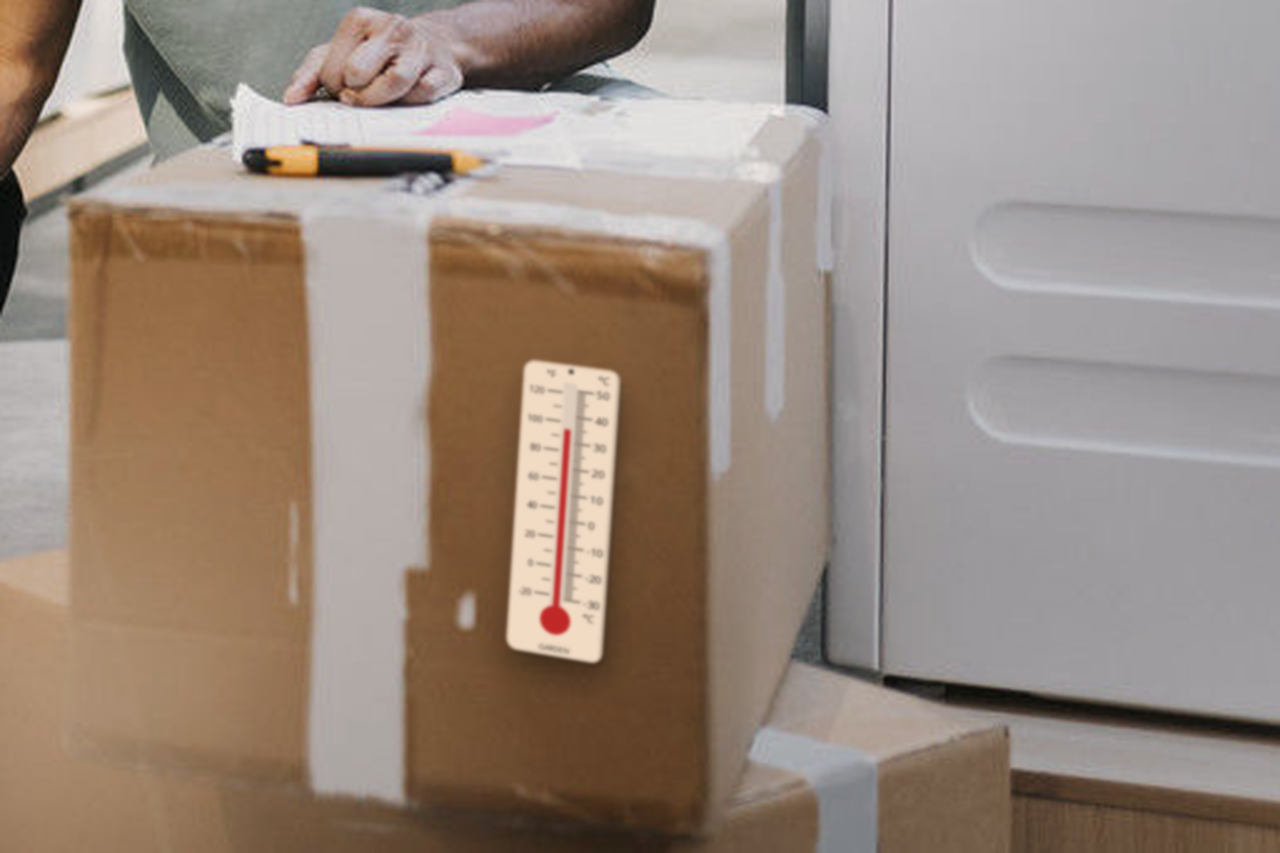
35 °C
